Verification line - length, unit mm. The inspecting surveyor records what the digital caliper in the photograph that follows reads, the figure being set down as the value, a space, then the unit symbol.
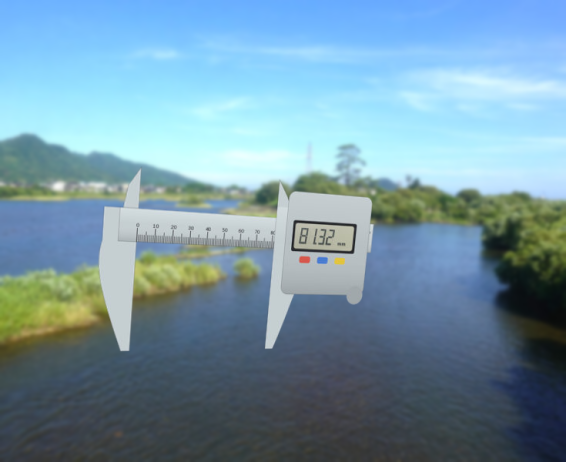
81.32 mm
